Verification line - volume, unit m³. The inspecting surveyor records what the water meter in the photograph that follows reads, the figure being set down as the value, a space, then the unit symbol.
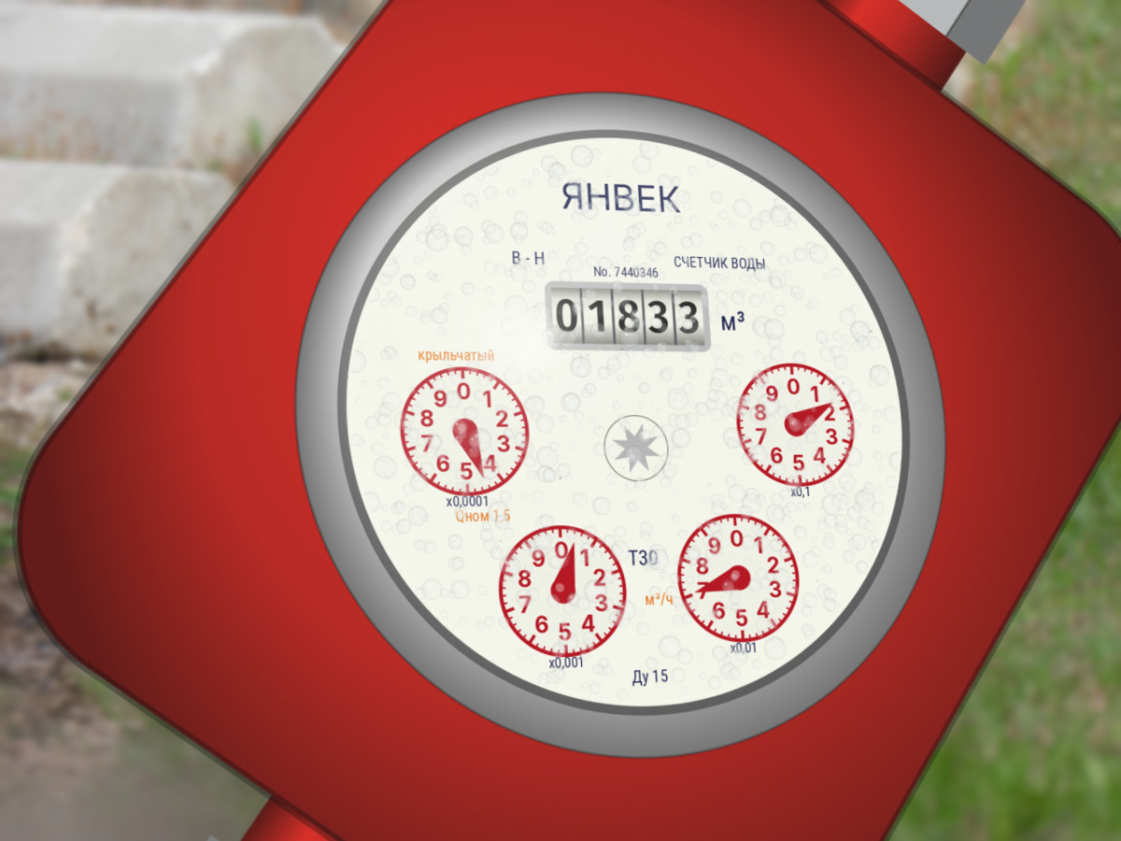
1833.1704 m³
